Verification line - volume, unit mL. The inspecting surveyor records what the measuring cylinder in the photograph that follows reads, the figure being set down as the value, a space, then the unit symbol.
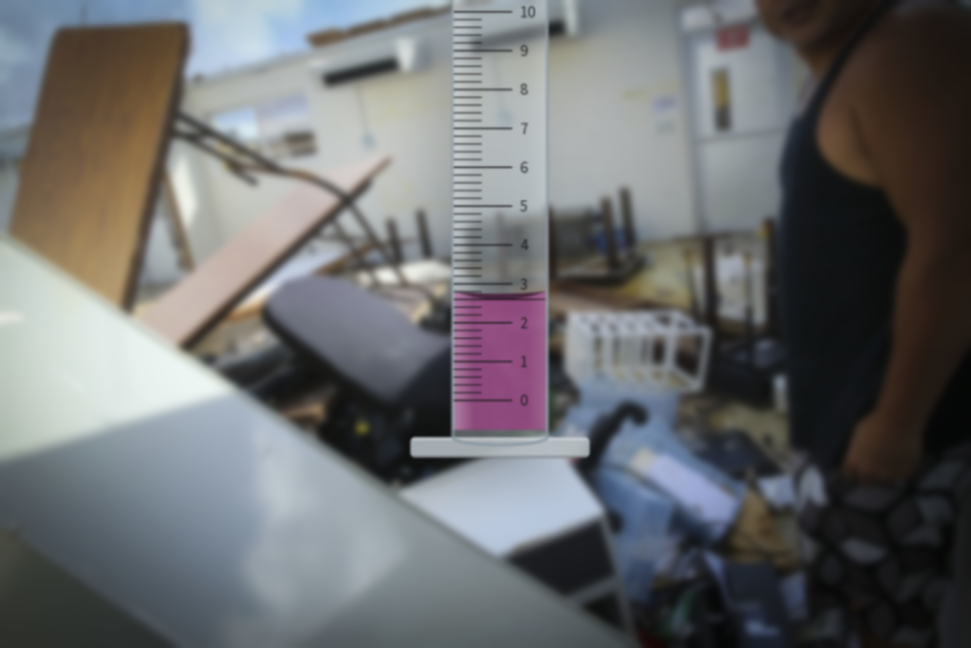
2.6 mL
